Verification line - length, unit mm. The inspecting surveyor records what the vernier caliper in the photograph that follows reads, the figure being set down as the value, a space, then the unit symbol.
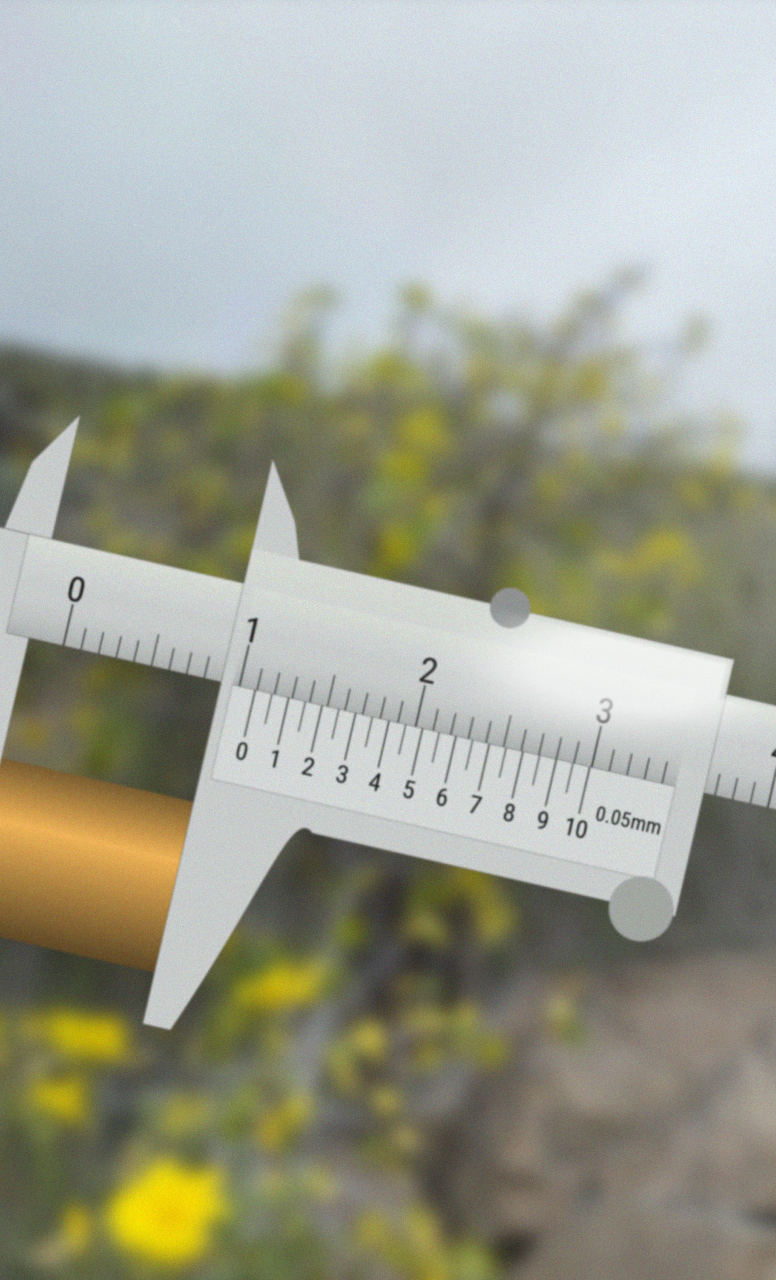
10.9 mm
